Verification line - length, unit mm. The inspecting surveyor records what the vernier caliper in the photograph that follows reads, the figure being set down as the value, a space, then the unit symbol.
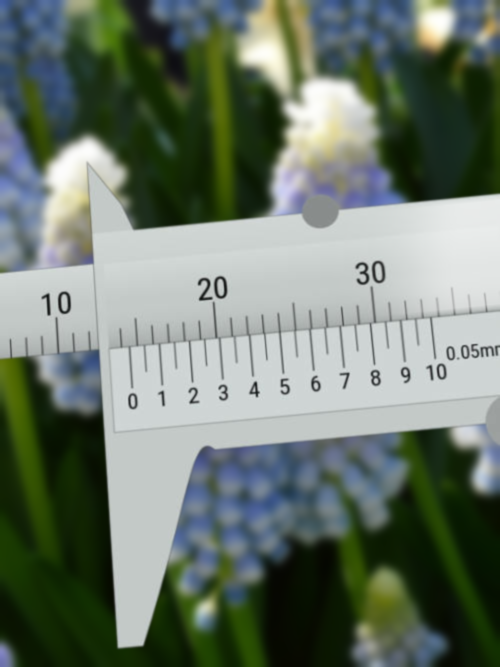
14.5 mm
